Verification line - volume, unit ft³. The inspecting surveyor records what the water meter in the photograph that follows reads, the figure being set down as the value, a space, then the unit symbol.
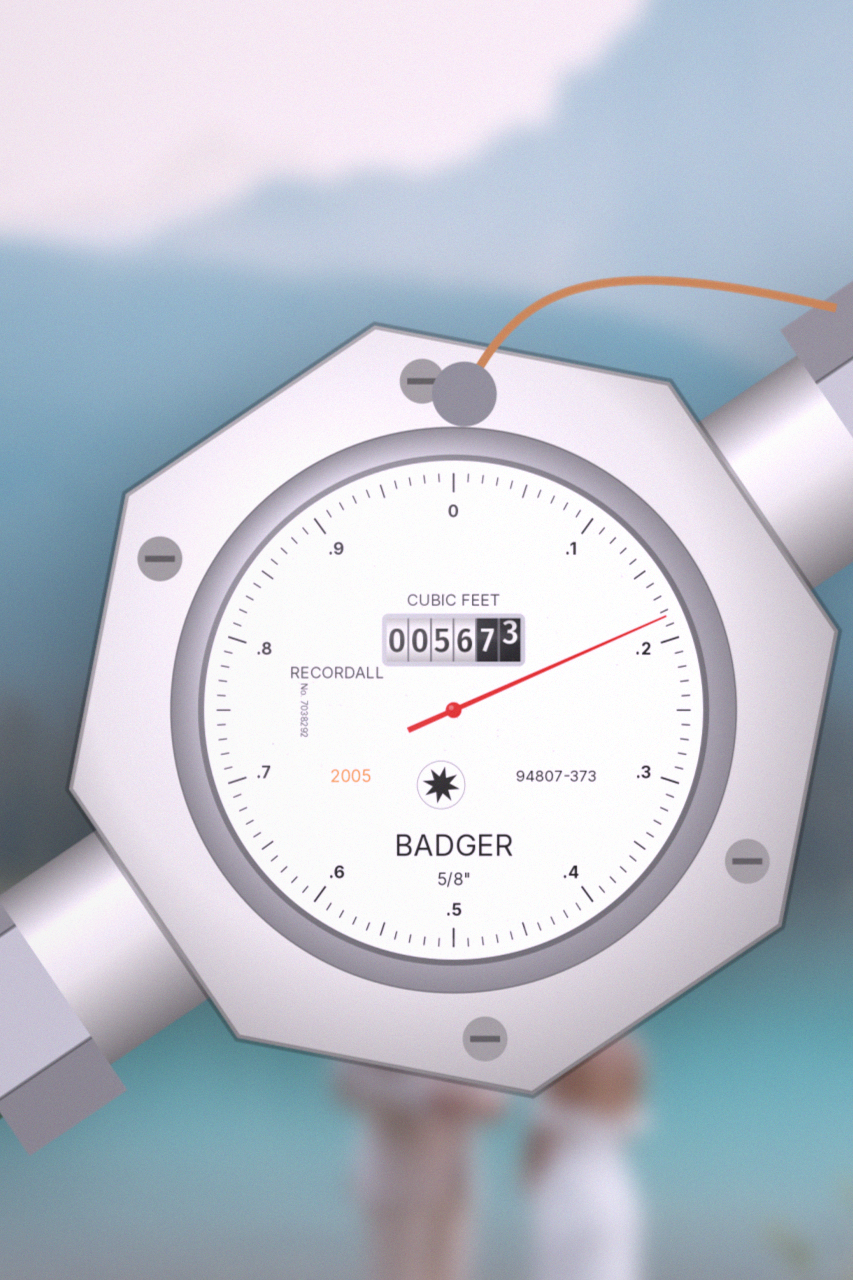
5673.18 ft³
